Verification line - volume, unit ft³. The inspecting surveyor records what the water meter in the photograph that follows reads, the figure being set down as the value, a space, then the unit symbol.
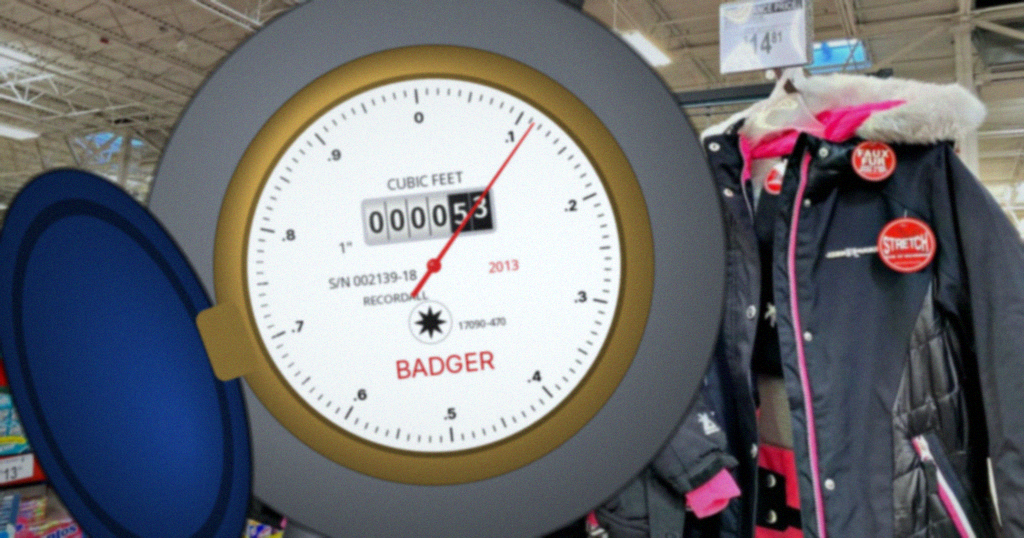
53.11 ft³
